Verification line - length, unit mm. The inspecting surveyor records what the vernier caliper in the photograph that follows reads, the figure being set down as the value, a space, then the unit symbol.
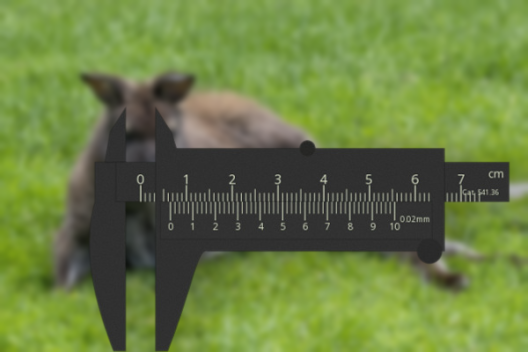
6.5 mm
